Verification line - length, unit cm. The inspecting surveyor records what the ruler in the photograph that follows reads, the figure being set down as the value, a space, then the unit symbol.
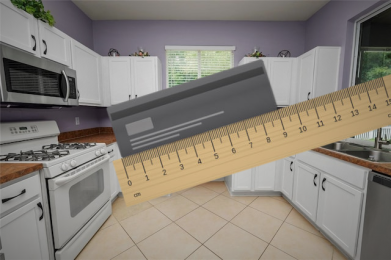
9 cm
